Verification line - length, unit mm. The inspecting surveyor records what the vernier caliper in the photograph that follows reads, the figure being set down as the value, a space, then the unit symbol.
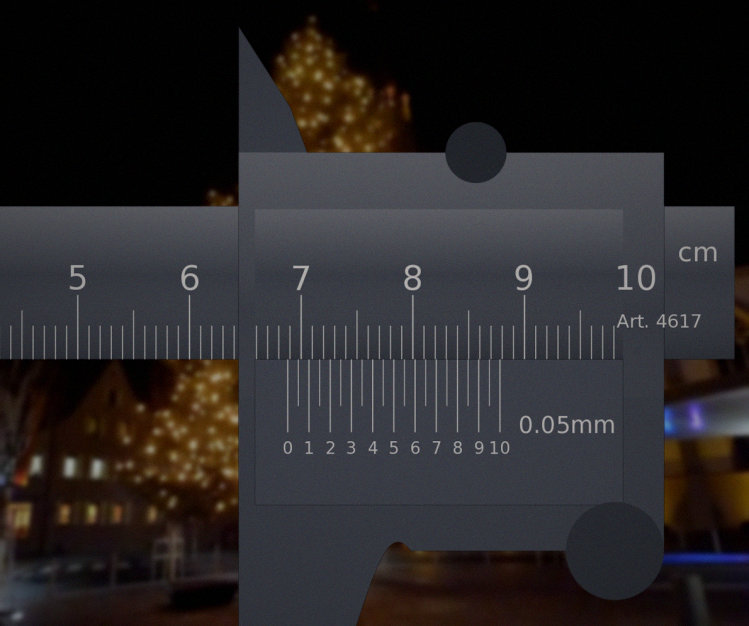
68.8 mm
